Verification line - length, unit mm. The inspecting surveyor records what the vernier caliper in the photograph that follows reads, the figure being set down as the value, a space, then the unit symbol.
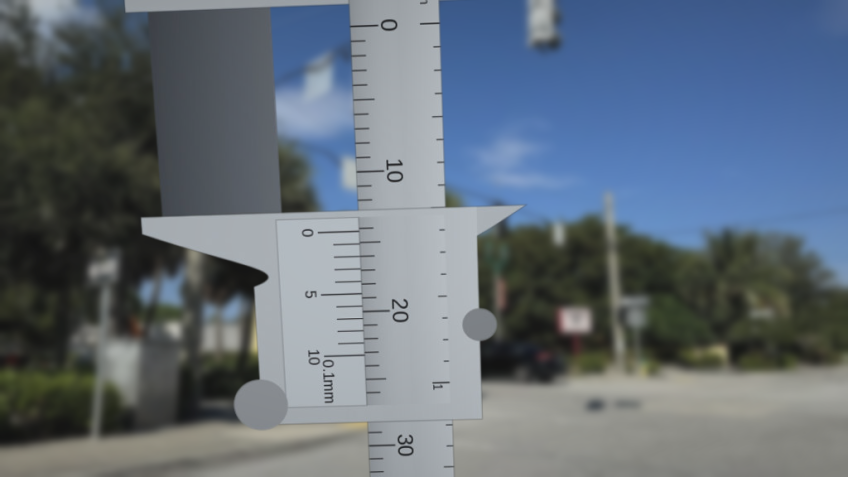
14.2 mm
